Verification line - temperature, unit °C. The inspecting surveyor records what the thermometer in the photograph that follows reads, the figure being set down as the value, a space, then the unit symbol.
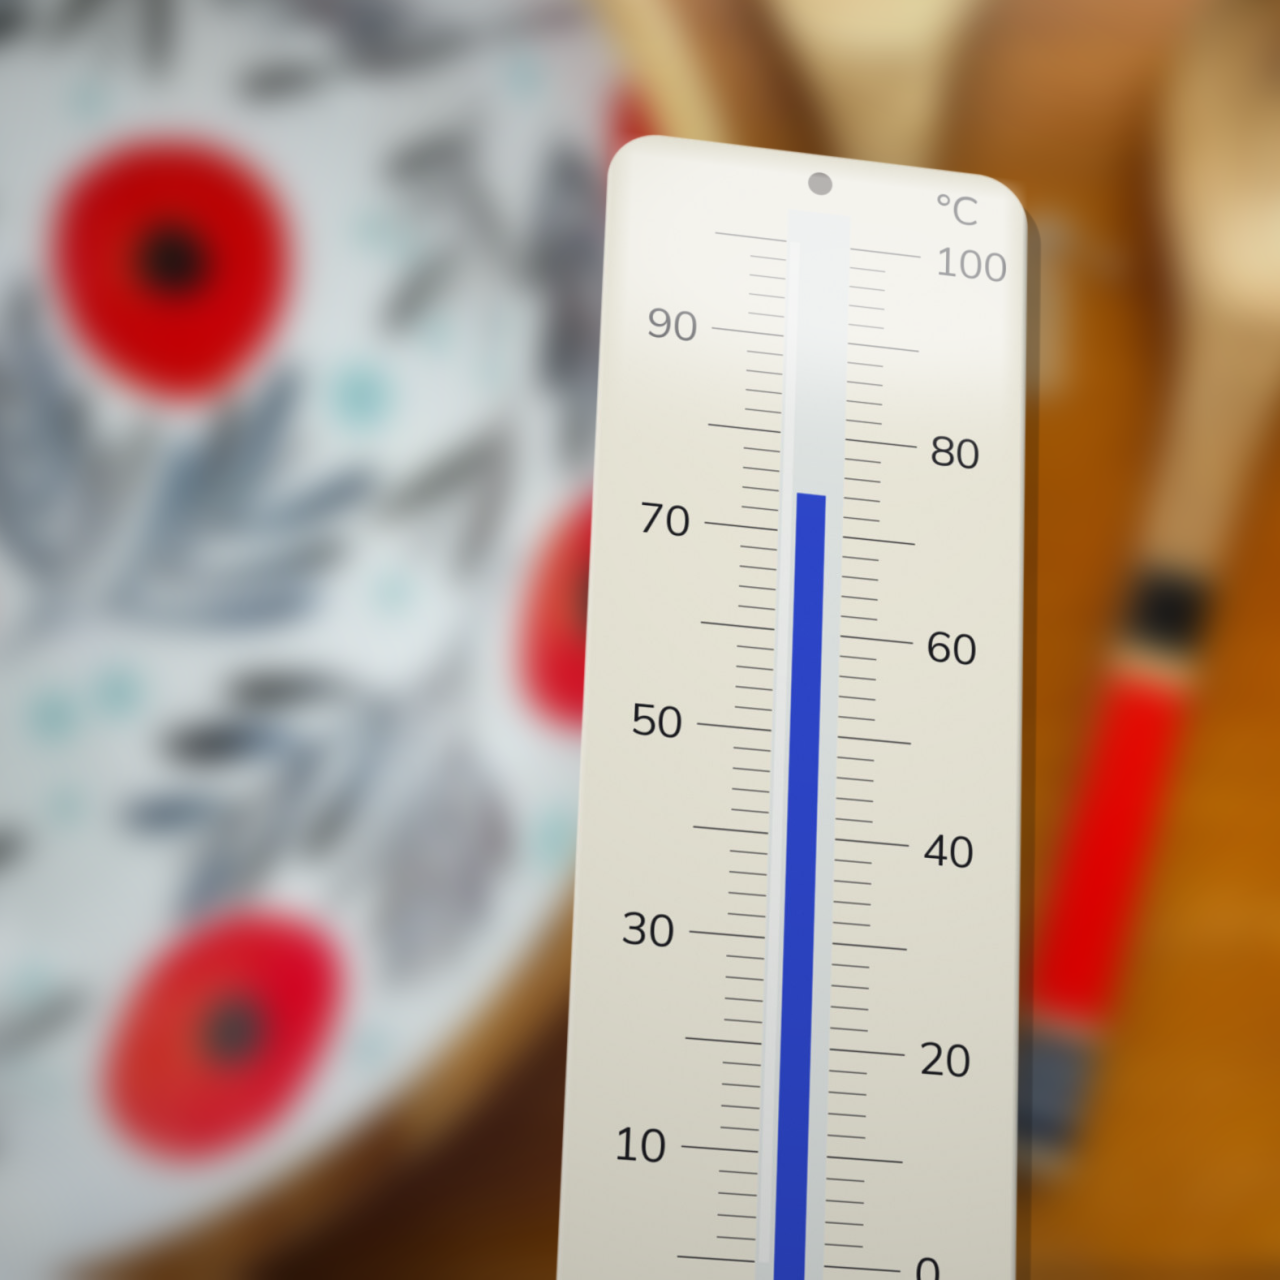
74 °C
